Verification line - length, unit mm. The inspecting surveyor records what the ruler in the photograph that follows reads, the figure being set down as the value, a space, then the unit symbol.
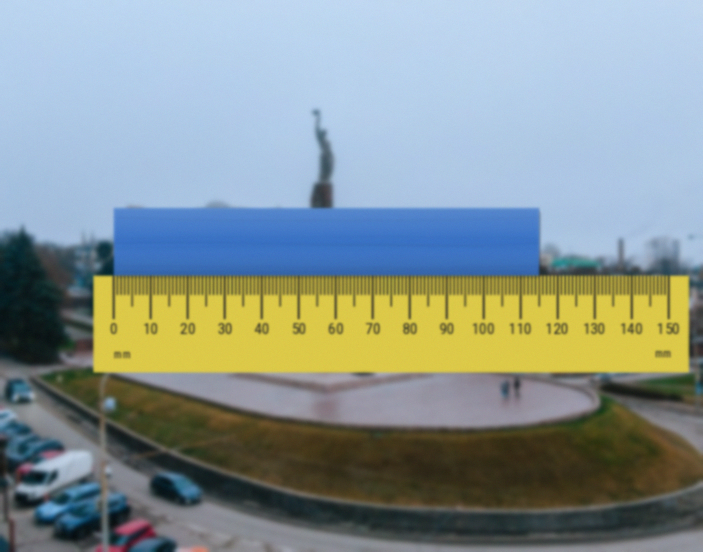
115 mm
